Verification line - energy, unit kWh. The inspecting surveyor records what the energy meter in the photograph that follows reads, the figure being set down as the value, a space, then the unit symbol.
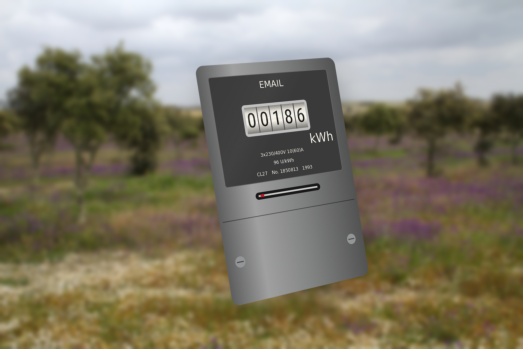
186 kWh
